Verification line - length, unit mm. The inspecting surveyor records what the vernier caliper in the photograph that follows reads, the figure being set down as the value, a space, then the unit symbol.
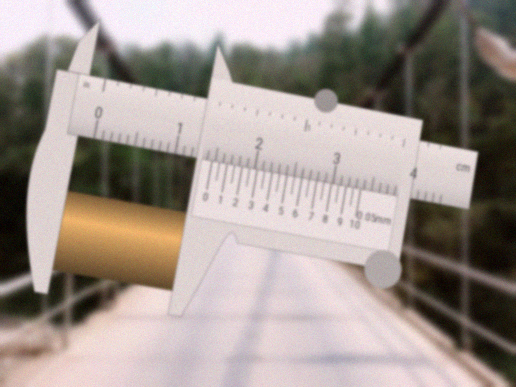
14.6 mm
